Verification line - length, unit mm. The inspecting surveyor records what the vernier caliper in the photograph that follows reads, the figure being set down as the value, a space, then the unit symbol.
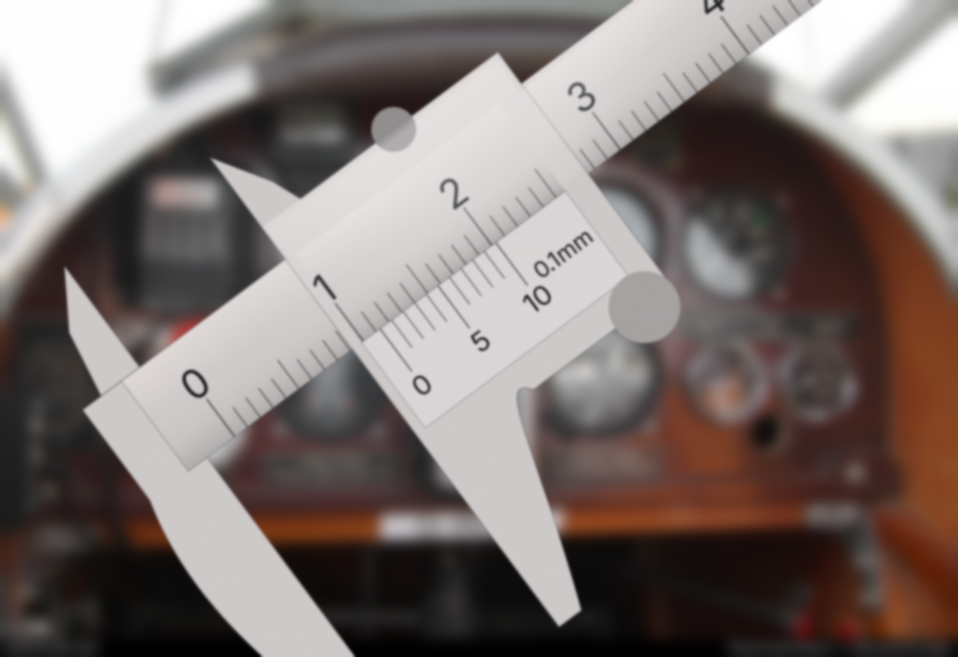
11.3 mm
